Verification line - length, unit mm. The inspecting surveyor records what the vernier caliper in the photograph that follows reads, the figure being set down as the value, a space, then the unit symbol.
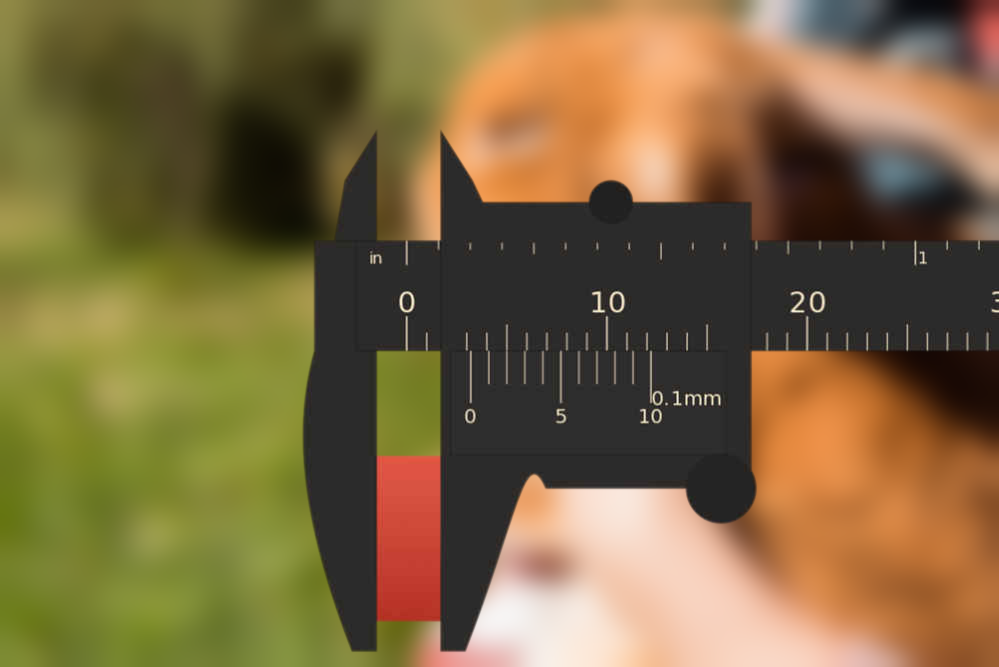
3.2 mm
